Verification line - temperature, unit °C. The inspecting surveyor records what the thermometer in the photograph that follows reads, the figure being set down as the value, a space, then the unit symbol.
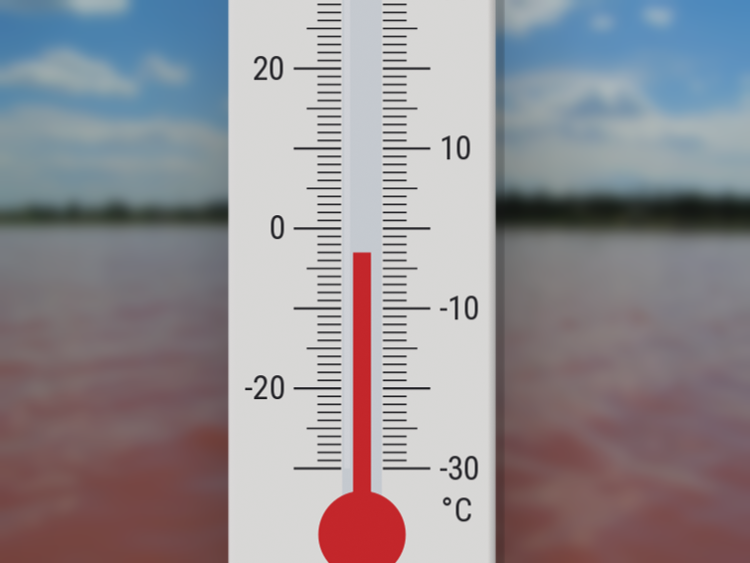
-3 °C
